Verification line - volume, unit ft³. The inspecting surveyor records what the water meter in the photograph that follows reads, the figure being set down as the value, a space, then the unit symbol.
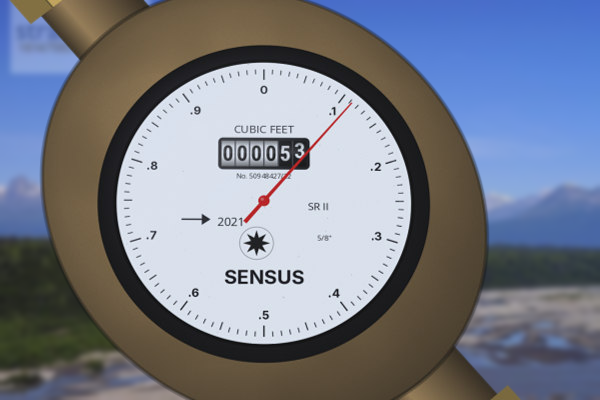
53.11 ft³
